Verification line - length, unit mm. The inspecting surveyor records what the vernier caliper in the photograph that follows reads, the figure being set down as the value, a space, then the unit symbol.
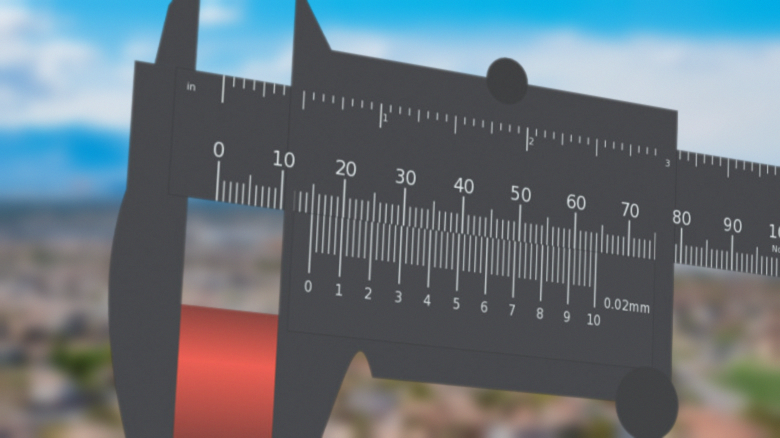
15.0 mm
